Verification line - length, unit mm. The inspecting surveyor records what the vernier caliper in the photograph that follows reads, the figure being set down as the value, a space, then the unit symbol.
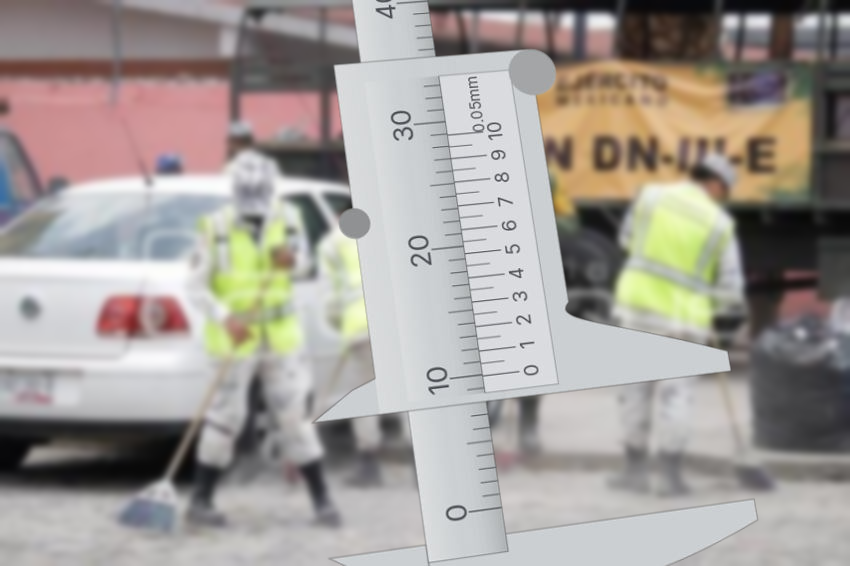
9.9 mm
